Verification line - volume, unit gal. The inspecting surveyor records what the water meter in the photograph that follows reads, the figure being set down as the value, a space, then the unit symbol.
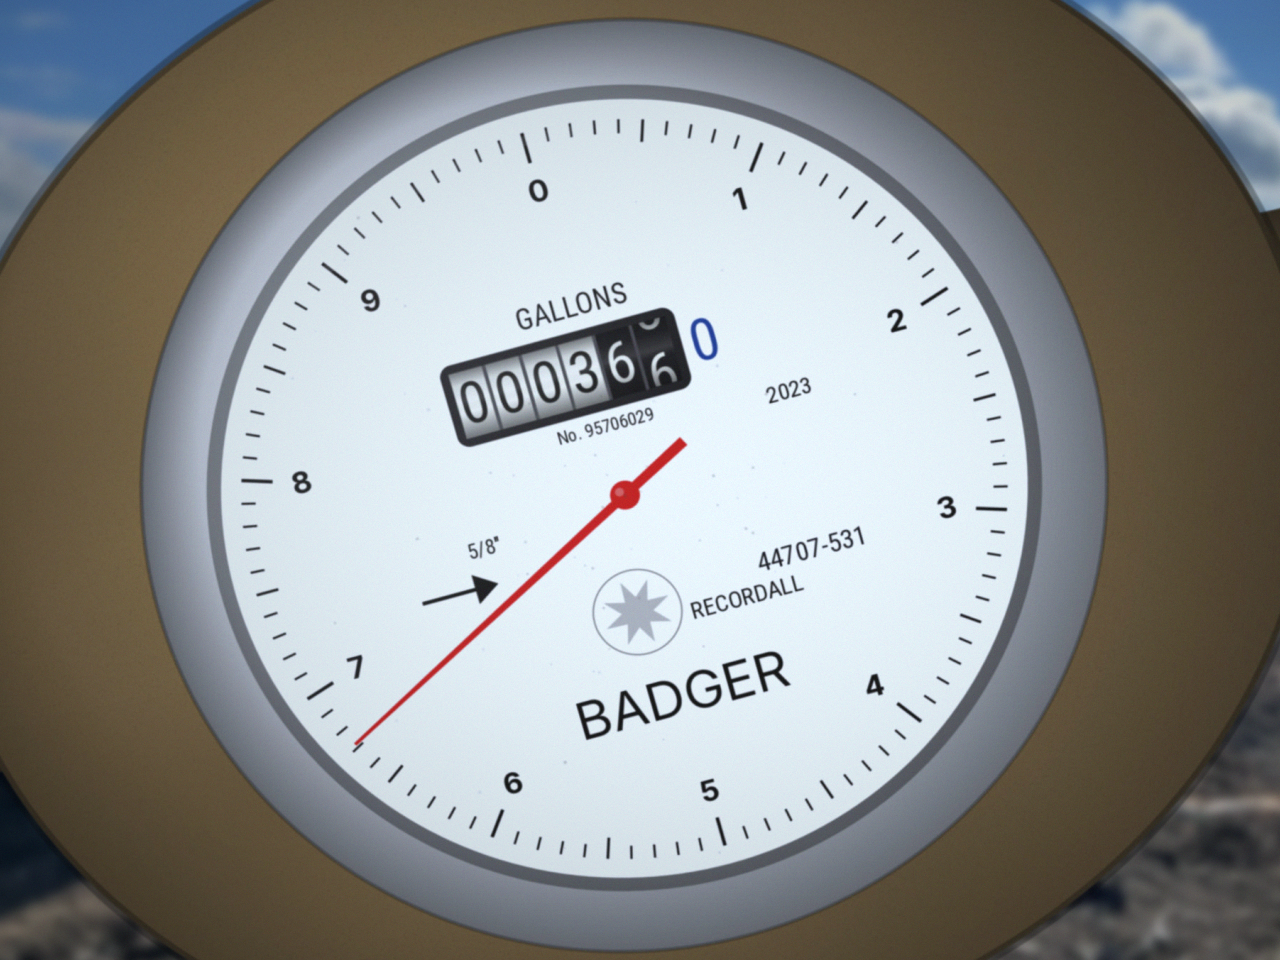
3656.7 gal
